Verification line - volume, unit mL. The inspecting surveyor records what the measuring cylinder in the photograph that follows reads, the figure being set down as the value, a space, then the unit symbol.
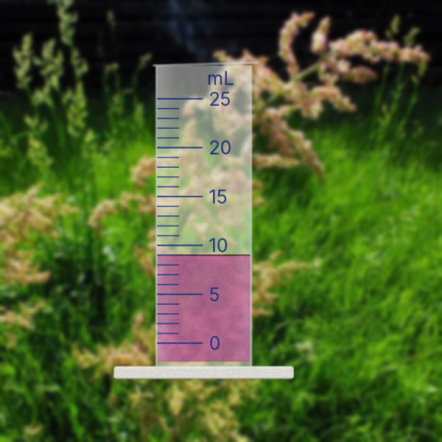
9 mL
